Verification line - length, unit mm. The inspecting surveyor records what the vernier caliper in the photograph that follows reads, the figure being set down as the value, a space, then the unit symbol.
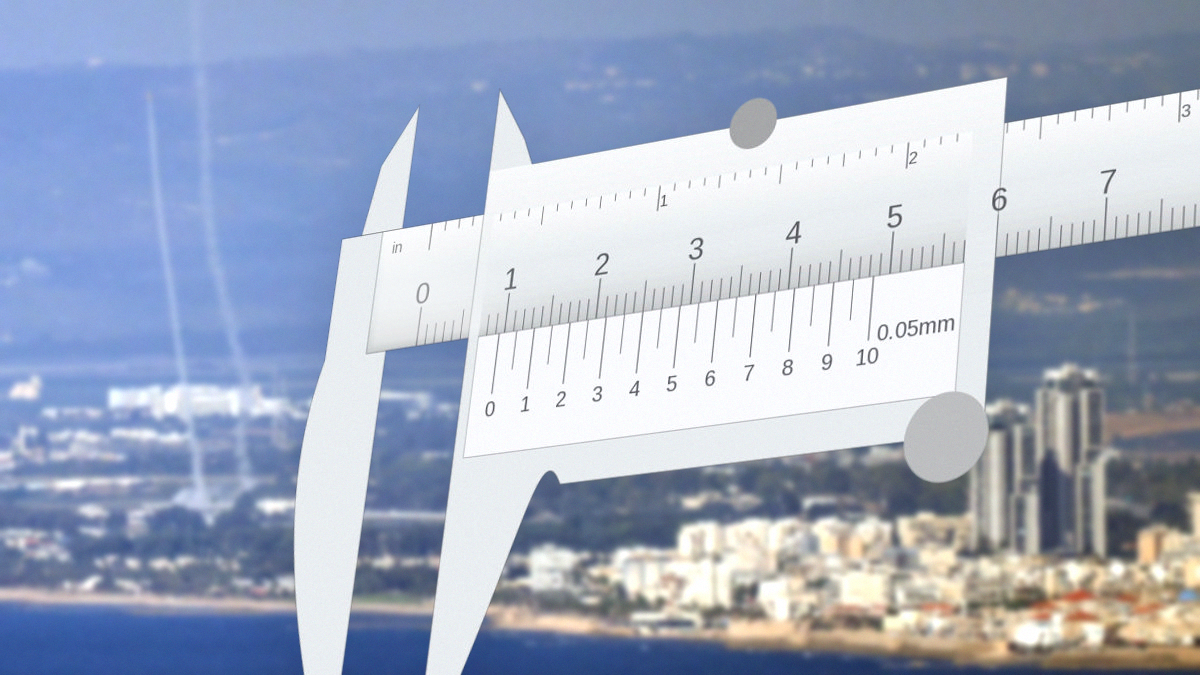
9.4 mm
